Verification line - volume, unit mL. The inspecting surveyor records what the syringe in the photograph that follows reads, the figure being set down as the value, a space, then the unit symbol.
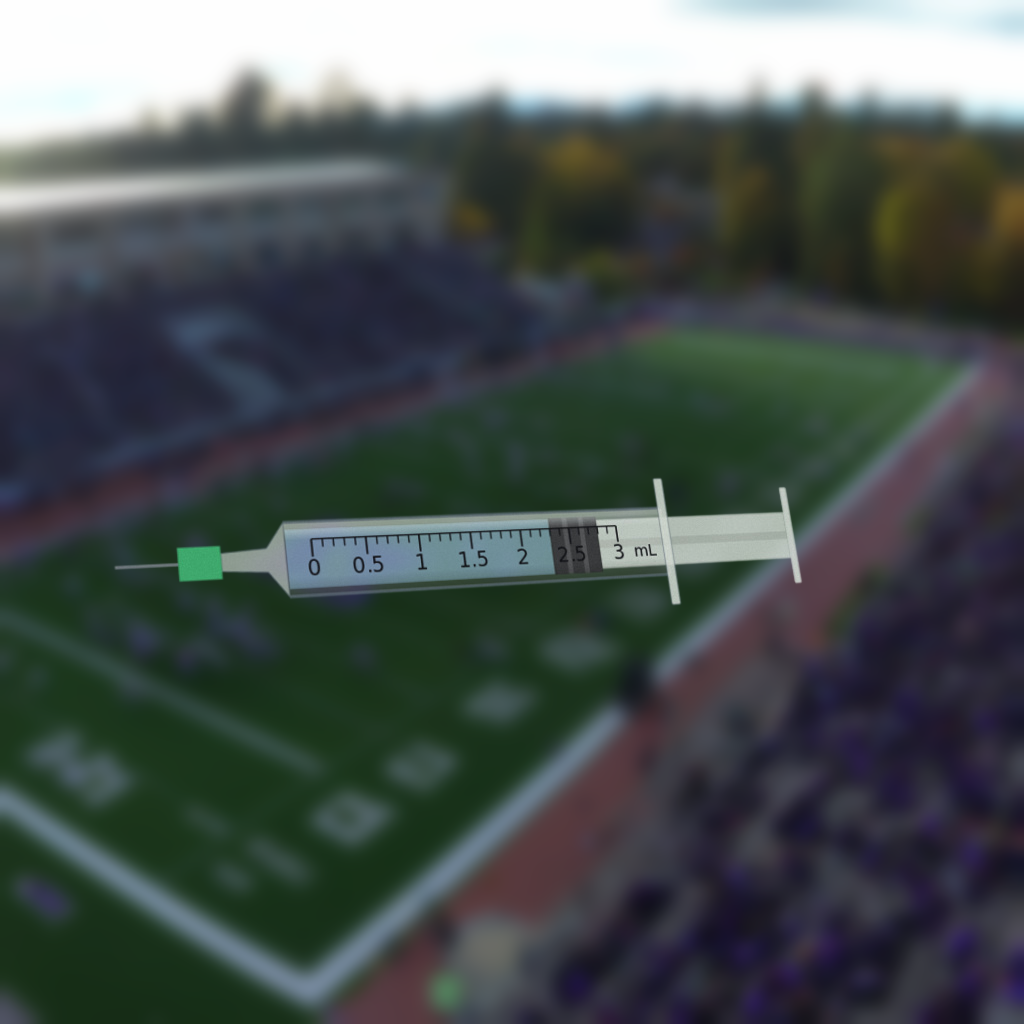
2.3 mL
